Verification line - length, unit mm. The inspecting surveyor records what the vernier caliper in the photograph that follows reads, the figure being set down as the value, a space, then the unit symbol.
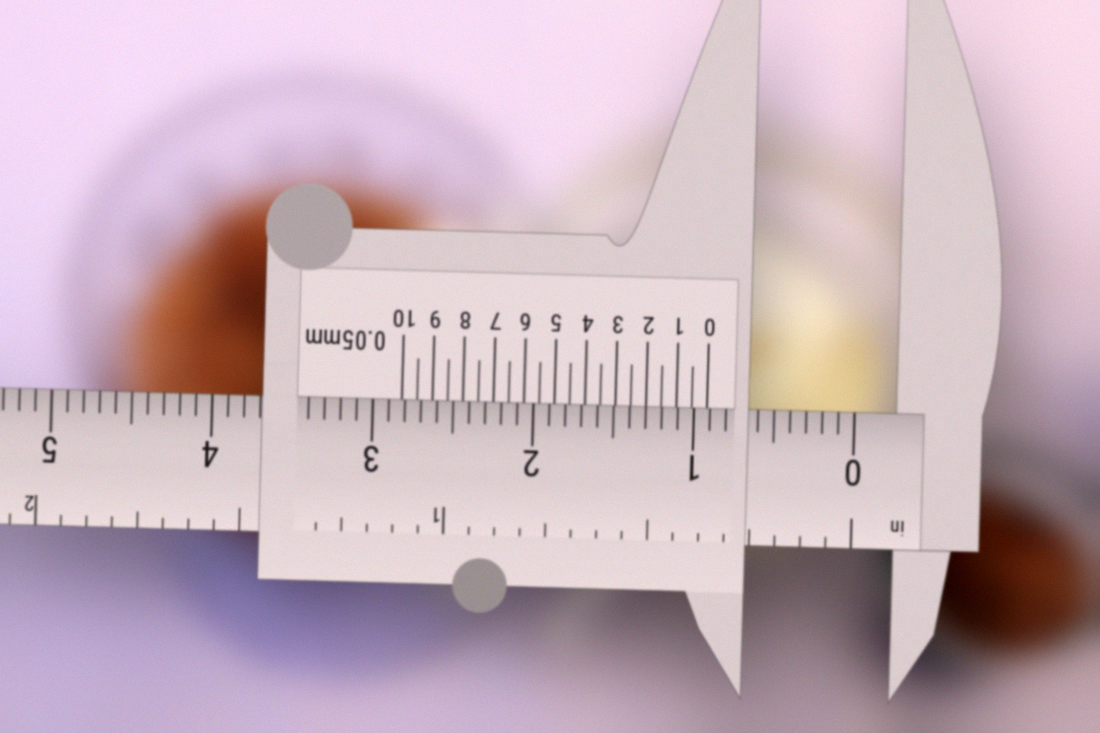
9.2 mm
